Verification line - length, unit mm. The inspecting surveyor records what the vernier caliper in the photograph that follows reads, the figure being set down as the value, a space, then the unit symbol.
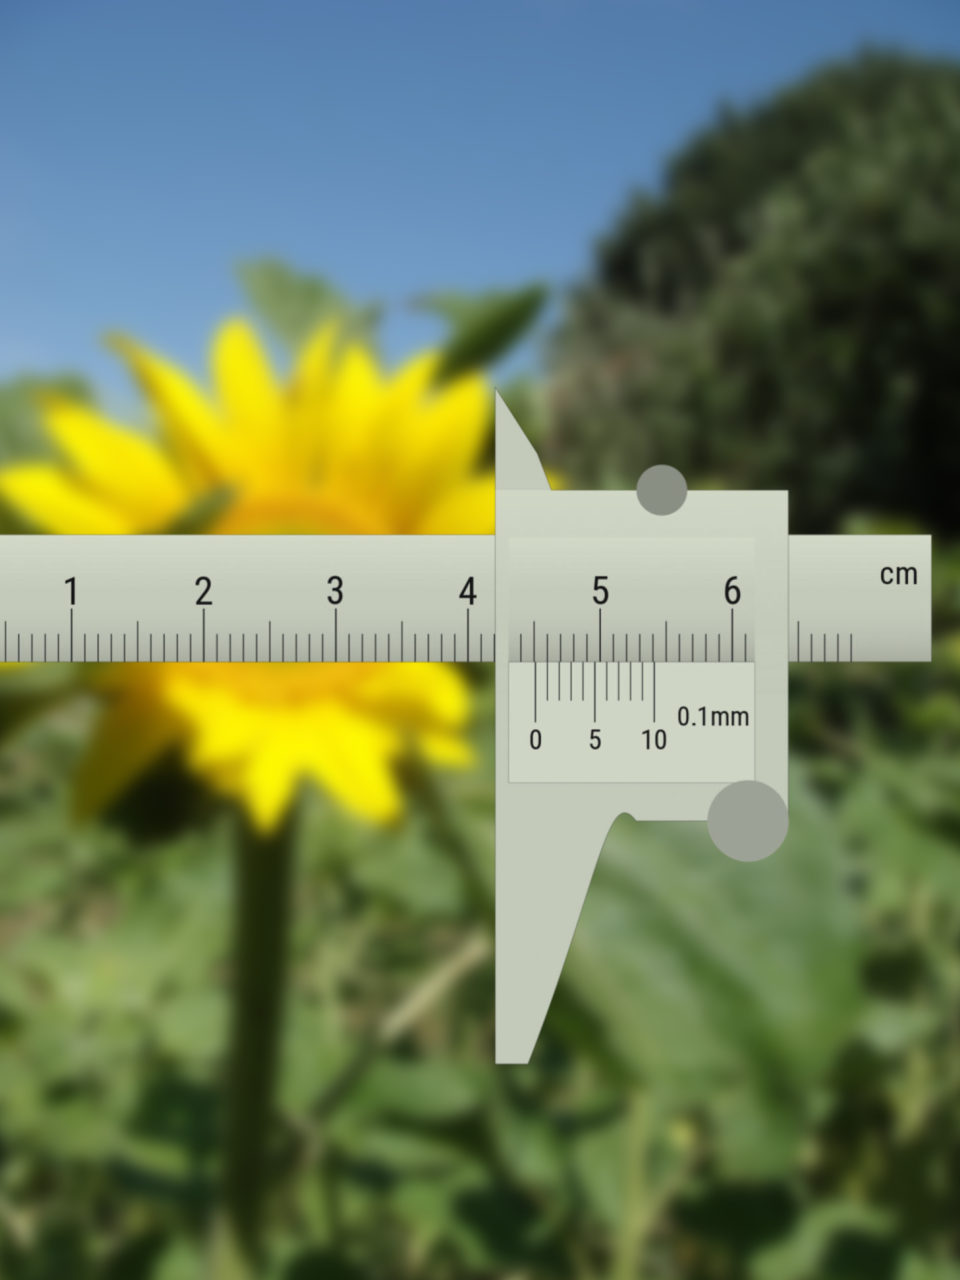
45.1 mm
